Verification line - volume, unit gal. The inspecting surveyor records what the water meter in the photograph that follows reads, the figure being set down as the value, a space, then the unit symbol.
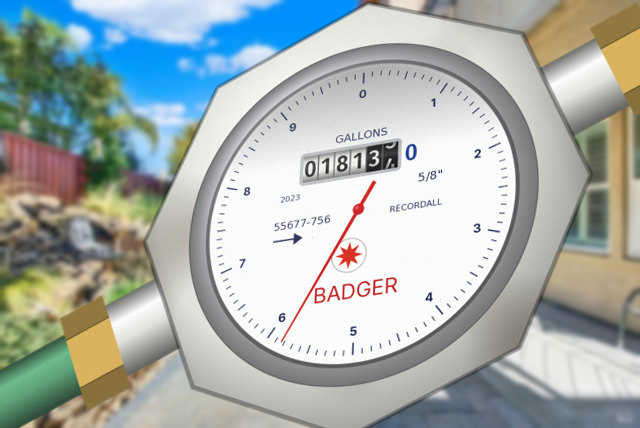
181335.8 gal
